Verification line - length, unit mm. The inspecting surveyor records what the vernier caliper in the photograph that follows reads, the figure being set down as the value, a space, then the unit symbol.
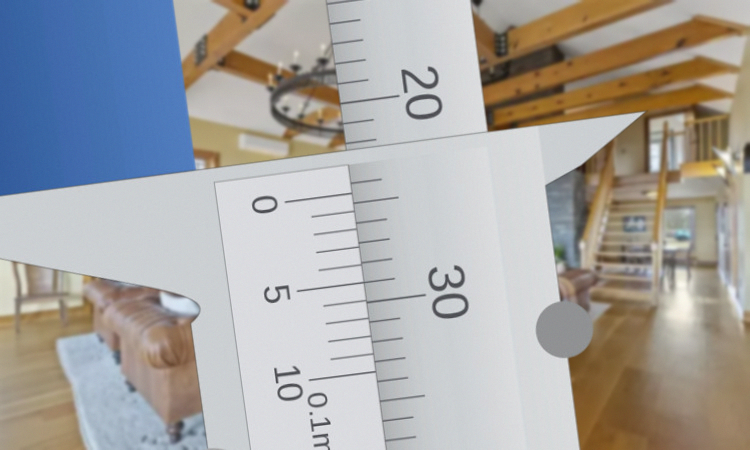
24.5 mm
